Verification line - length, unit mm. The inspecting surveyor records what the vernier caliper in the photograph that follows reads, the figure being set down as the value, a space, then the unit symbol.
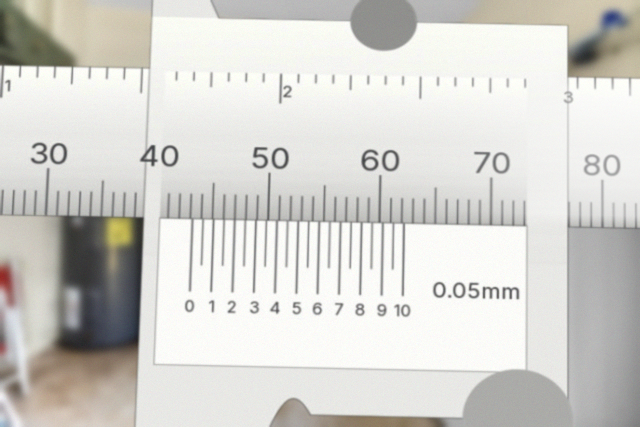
43.2 mm
